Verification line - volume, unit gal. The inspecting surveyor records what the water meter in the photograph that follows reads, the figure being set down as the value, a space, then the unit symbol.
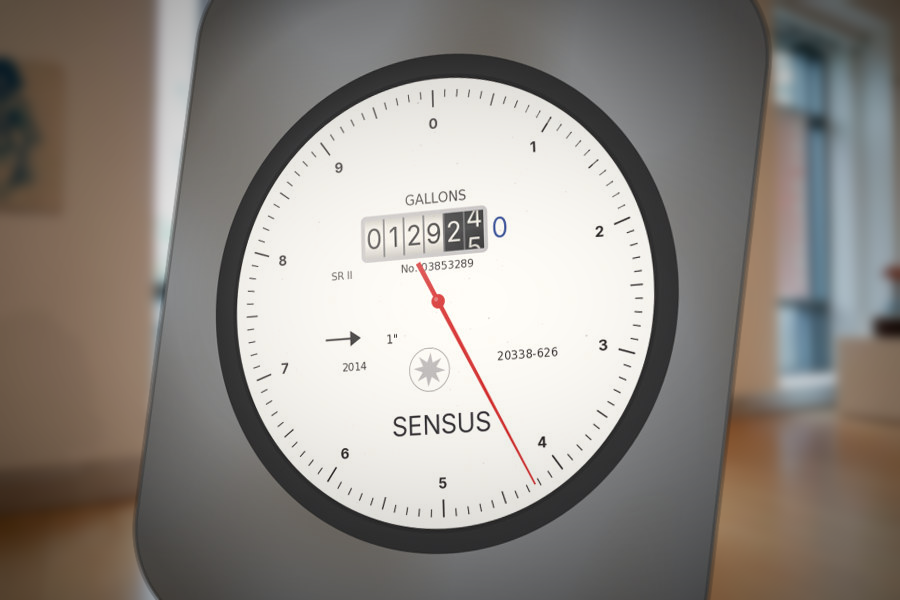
129244.2 gal
